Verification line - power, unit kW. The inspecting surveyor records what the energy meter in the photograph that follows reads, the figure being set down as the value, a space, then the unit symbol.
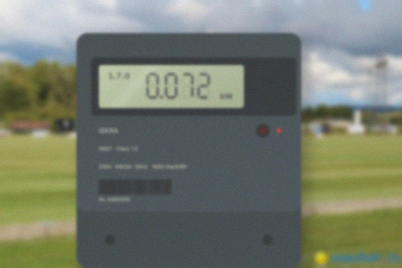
0.072 kW
